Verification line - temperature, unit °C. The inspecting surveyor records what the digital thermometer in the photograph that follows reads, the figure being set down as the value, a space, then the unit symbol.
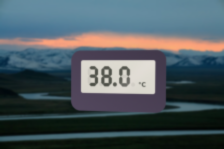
38.0 °C
